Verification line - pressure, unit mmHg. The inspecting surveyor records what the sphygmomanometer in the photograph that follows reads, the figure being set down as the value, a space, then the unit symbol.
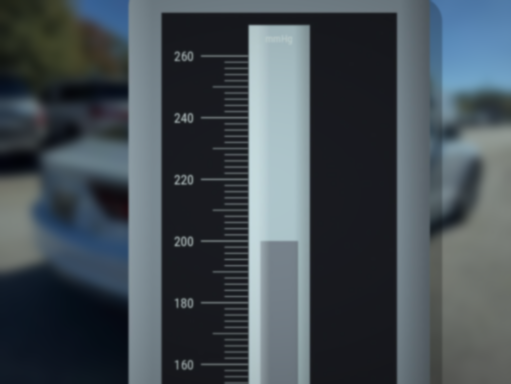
200 mmHg
